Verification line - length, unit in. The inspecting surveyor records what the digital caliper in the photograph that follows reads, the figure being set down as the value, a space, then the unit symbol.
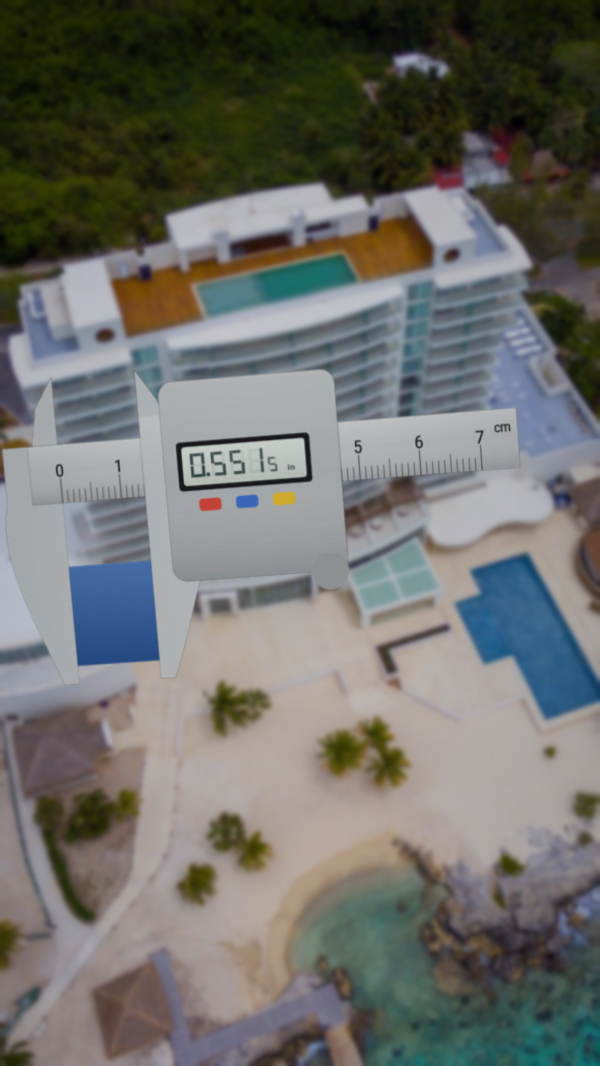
0.5515 in
